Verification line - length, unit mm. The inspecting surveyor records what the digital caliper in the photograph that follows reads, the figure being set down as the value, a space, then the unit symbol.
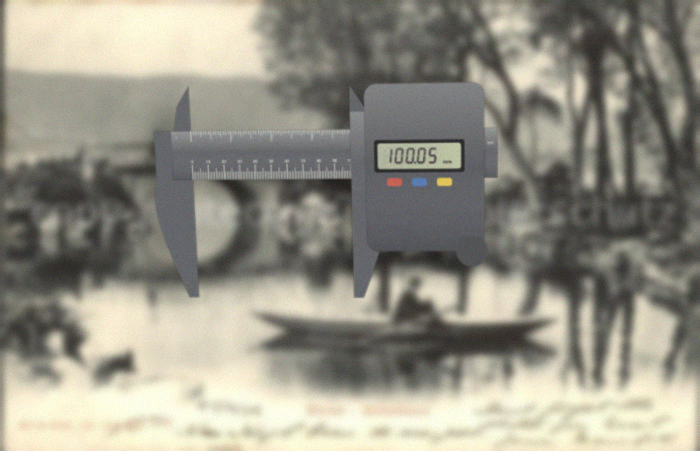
100.05 mm
